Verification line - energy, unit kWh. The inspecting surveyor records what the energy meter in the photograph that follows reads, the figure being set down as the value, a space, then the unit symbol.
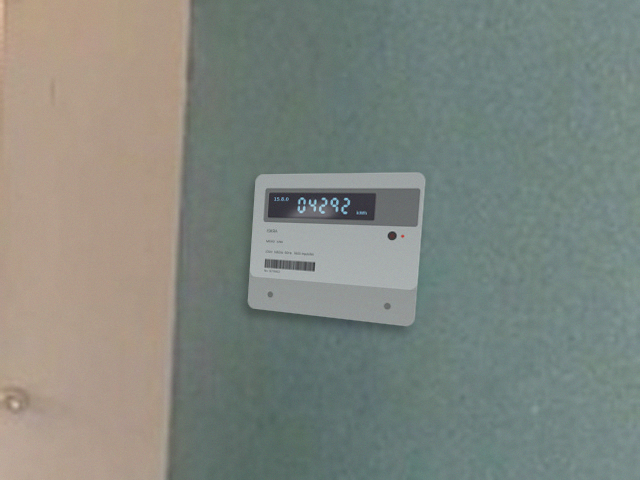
4292 kWh
